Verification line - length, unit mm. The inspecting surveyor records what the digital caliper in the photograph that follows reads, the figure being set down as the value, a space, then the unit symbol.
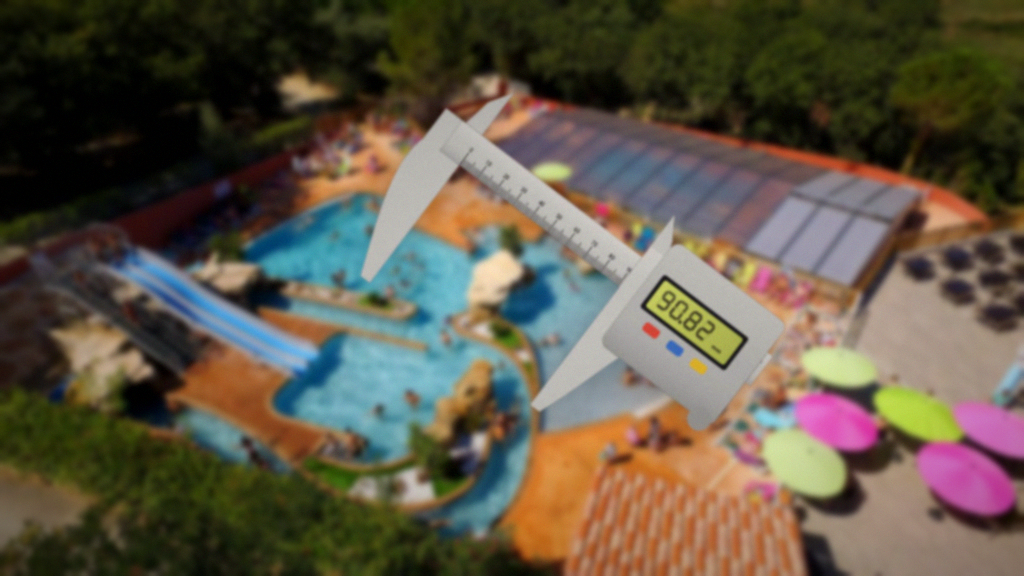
90.82 mm
